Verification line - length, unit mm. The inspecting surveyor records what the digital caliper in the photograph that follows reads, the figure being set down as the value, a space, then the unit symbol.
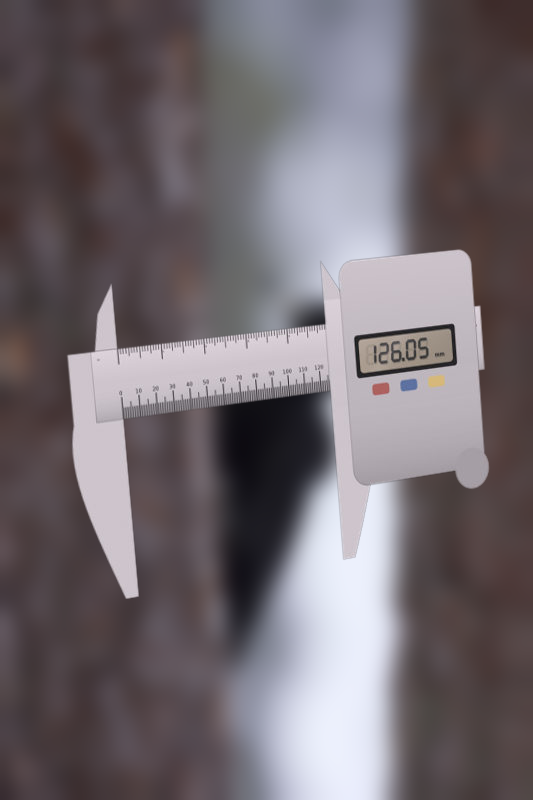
126.05 mm
